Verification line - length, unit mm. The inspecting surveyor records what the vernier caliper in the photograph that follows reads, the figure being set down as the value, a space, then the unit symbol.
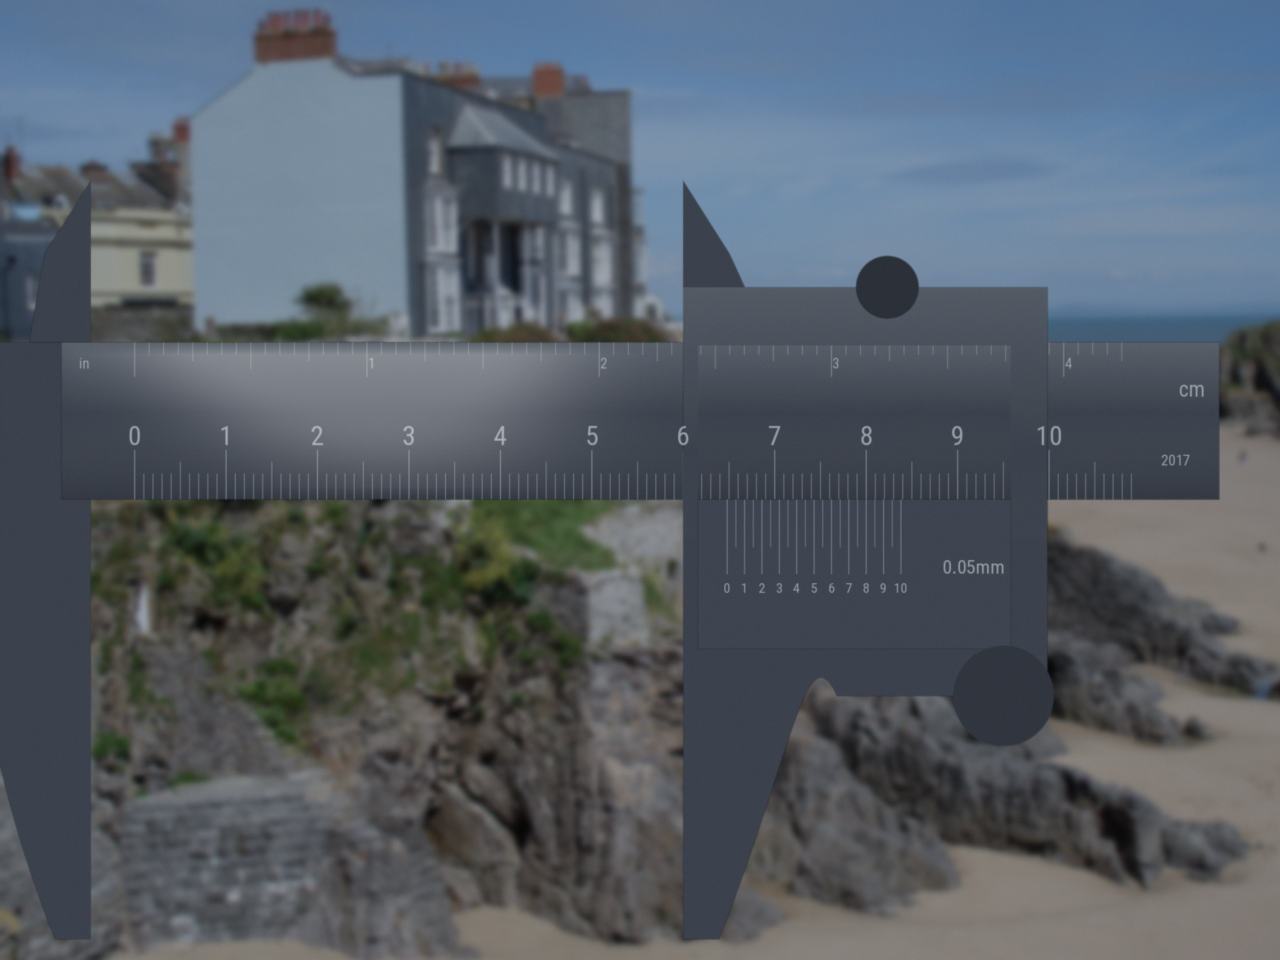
64.8 mm
